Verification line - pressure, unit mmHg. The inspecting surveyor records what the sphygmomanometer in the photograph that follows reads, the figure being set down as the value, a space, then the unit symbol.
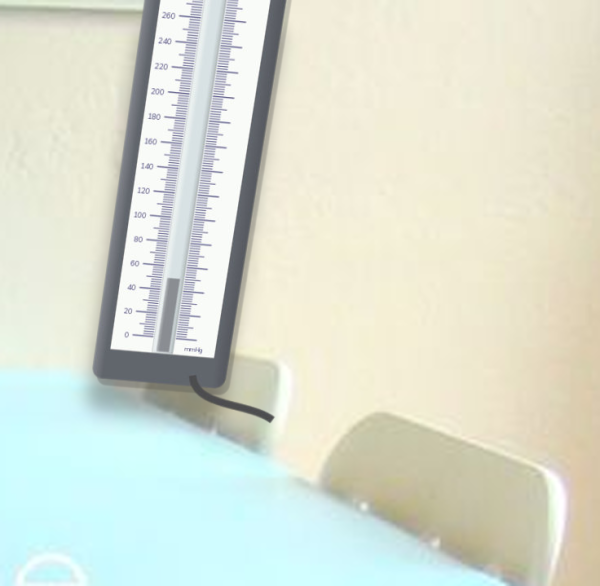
50 mmHg
